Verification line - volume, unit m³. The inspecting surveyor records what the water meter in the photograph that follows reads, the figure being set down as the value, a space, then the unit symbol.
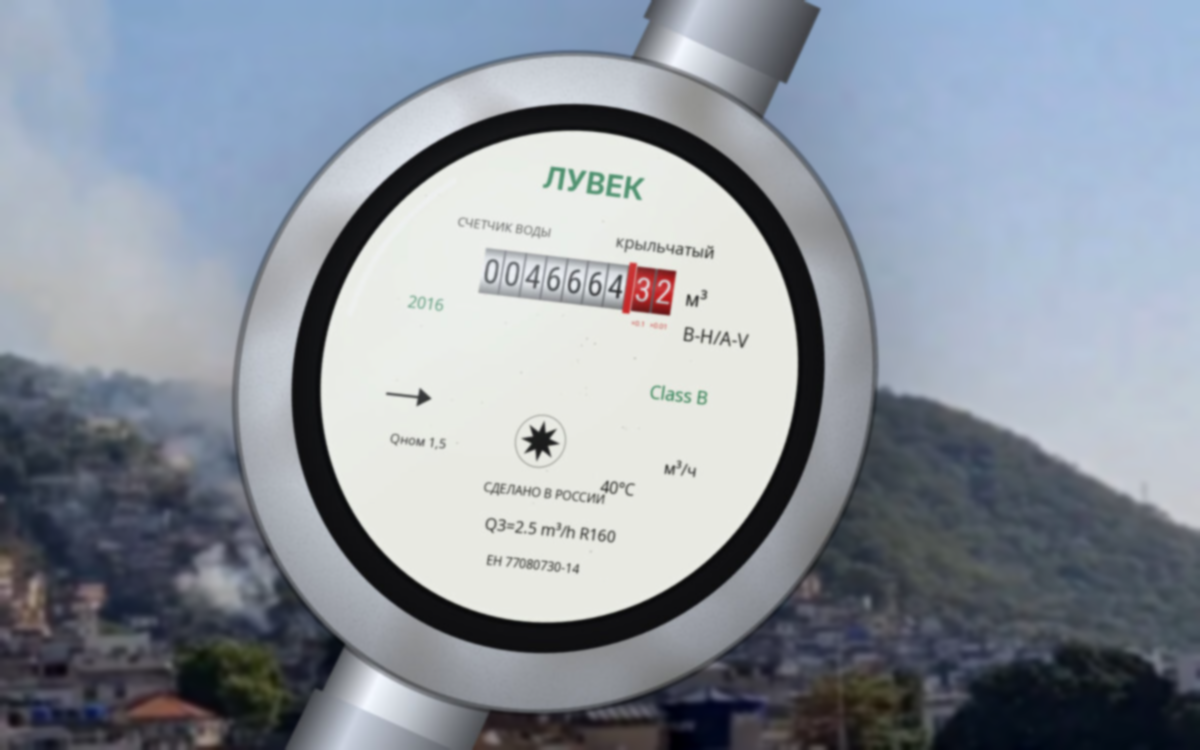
46664.32 m³
